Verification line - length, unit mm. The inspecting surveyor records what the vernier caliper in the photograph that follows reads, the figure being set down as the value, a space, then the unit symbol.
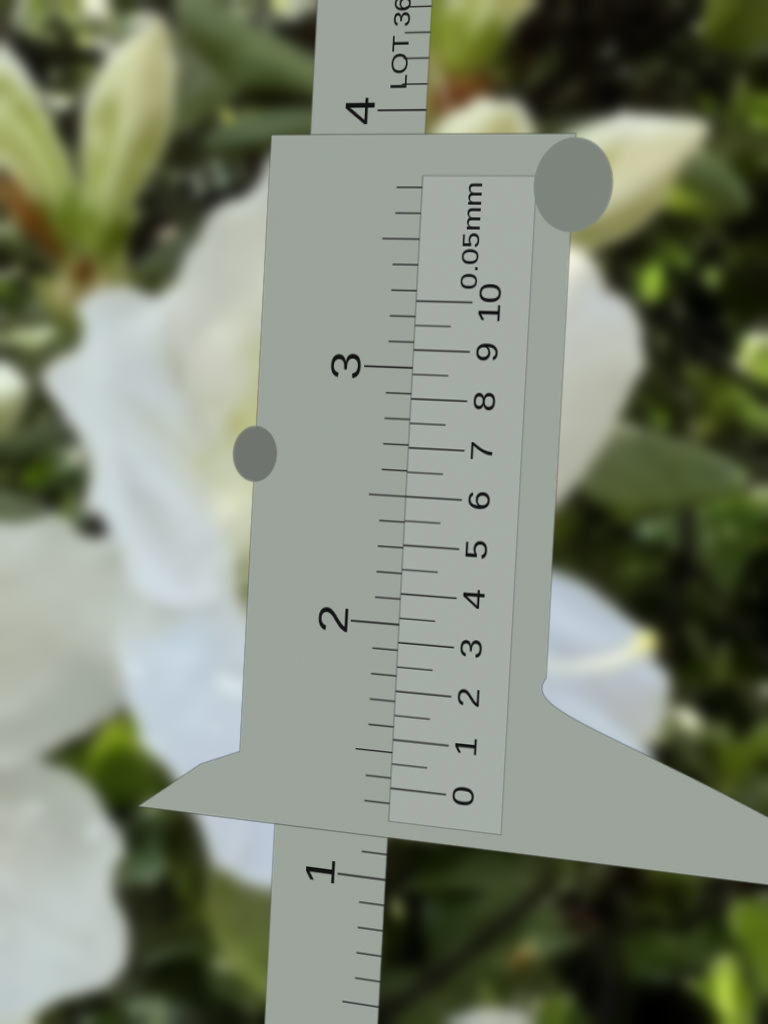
13.60 mm
